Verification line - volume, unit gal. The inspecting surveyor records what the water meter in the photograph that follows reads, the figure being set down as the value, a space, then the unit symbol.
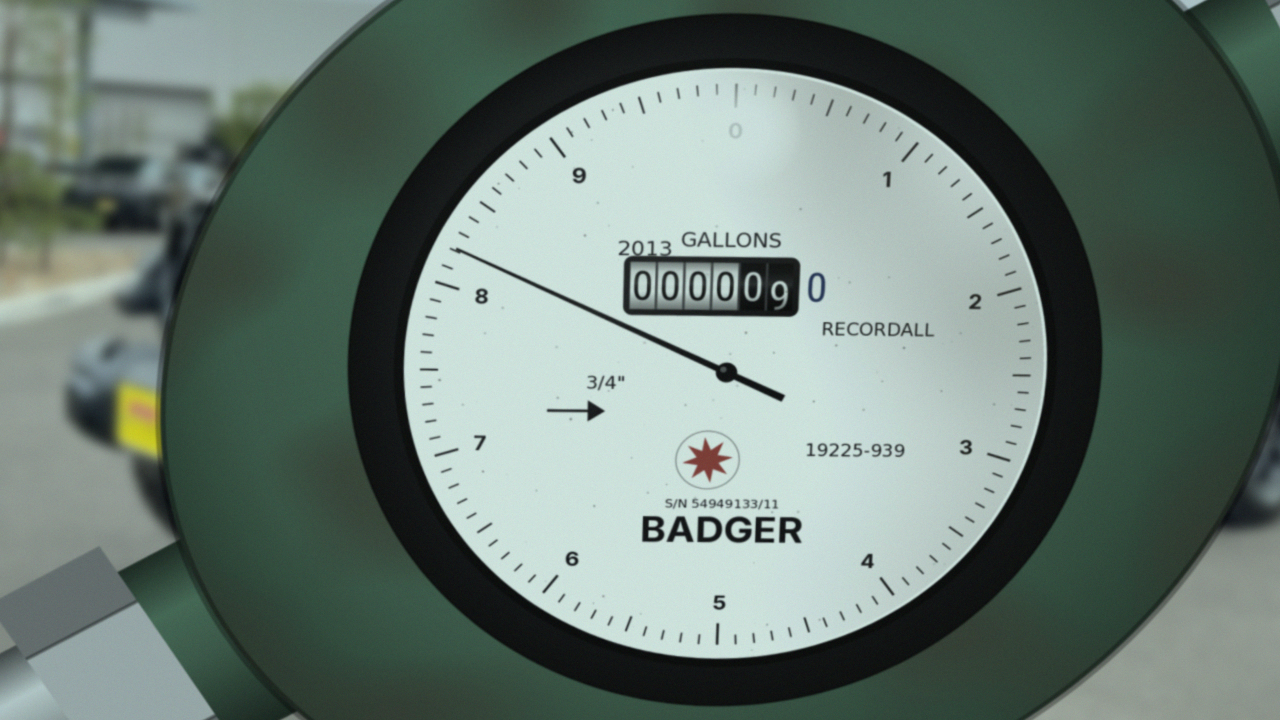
88.2 gal
